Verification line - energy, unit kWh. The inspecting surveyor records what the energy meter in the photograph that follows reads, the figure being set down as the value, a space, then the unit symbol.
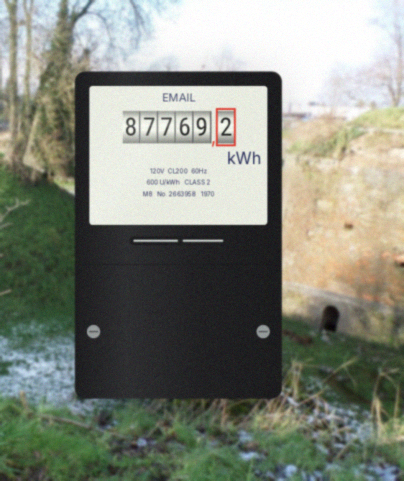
87769.2 kWh
